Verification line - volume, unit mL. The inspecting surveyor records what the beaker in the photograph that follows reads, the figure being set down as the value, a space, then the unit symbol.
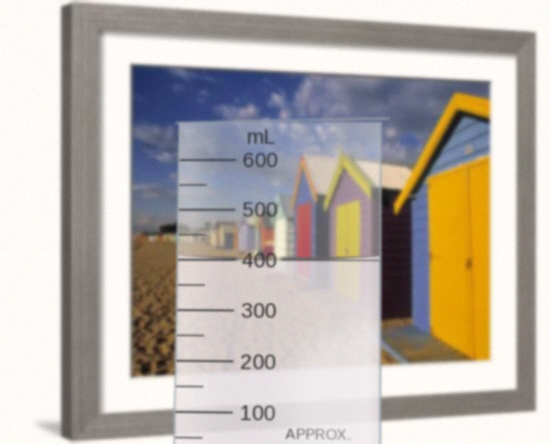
400 mL
